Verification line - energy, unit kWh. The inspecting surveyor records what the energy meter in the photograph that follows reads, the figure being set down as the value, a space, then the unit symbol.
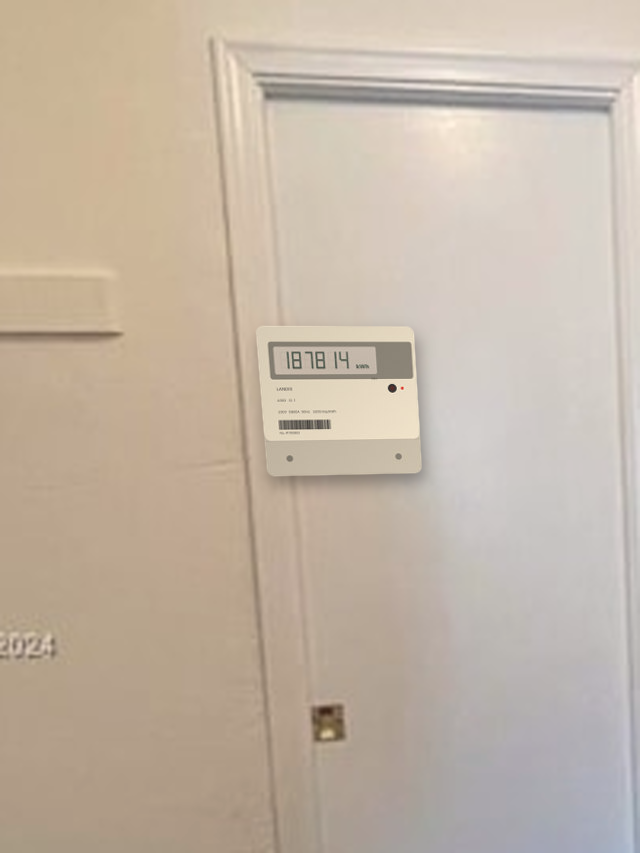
187814 kWh
